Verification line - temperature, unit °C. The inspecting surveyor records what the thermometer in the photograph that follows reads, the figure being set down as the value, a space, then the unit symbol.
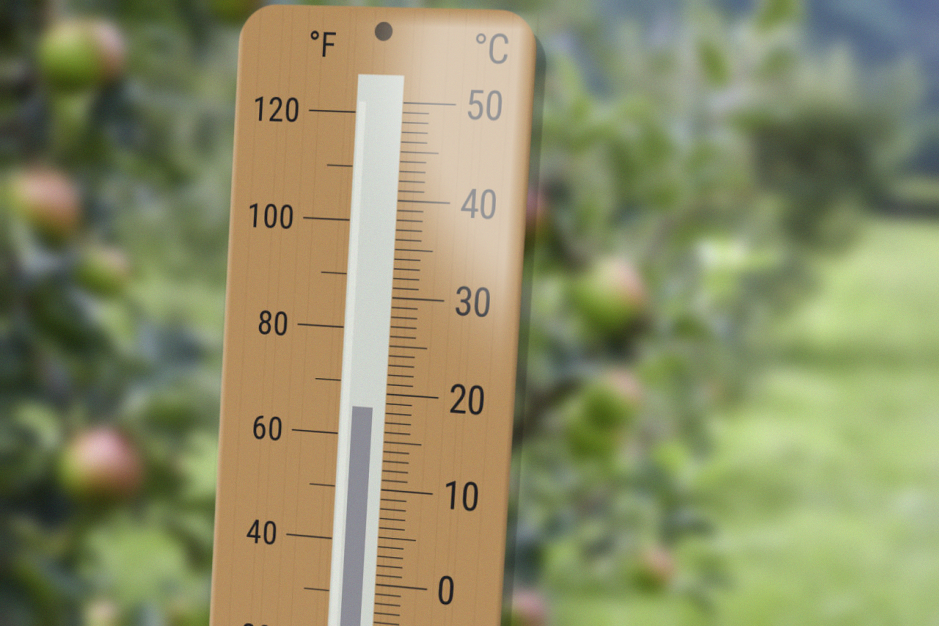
18.5 °C
